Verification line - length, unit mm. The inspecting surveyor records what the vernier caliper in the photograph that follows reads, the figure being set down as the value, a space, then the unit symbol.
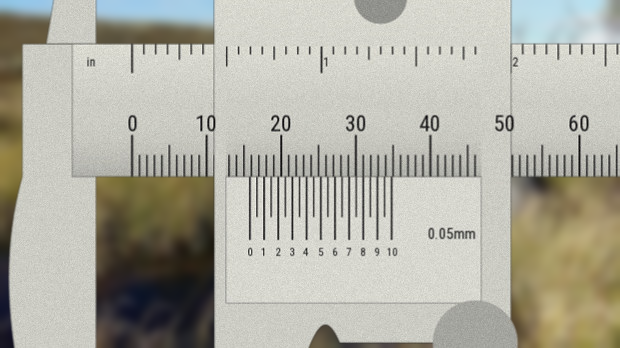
15.8 mm
